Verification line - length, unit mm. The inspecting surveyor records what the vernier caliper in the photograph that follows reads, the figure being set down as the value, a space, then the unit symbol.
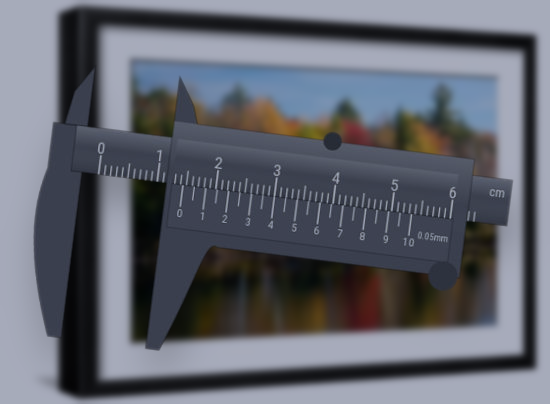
14.4 mm
